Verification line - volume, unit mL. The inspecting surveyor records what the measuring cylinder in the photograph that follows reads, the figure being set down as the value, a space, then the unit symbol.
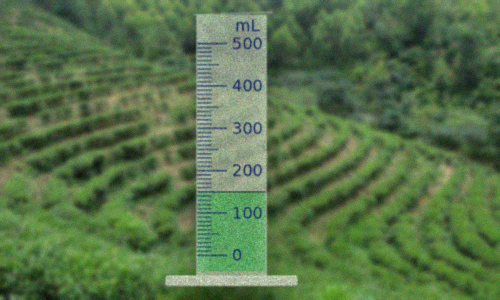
150 mL
